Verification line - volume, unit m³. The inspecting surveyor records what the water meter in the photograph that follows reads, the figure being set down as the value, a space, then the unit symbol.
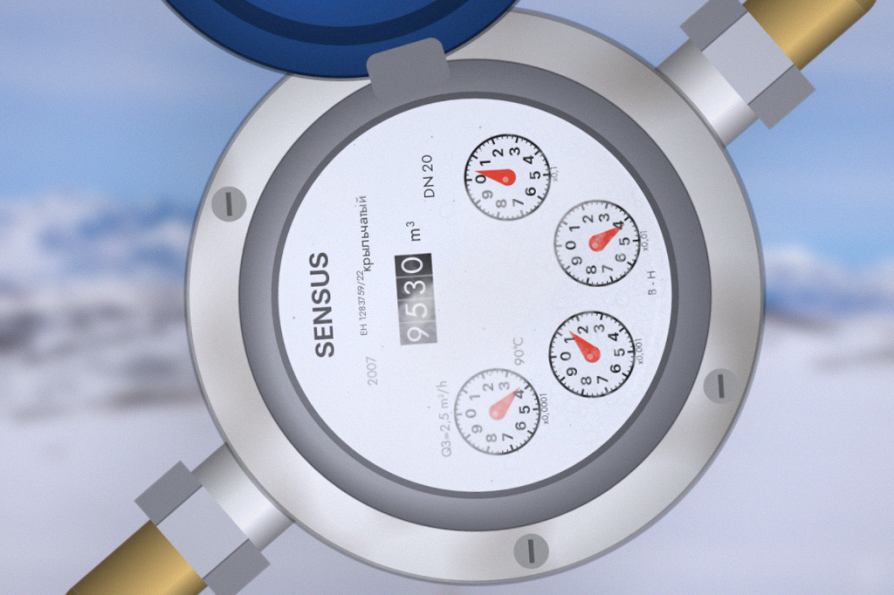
9530.0413 m³
